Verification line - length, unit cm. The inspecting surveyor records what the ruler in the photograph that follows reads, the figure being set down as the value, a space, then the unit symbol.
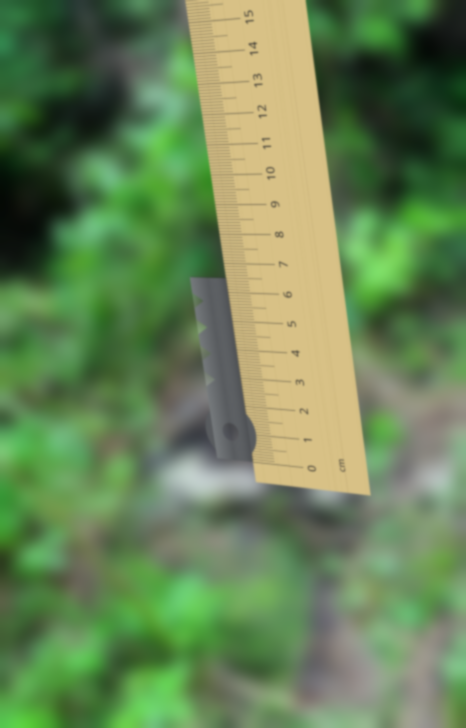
6.5 cm
